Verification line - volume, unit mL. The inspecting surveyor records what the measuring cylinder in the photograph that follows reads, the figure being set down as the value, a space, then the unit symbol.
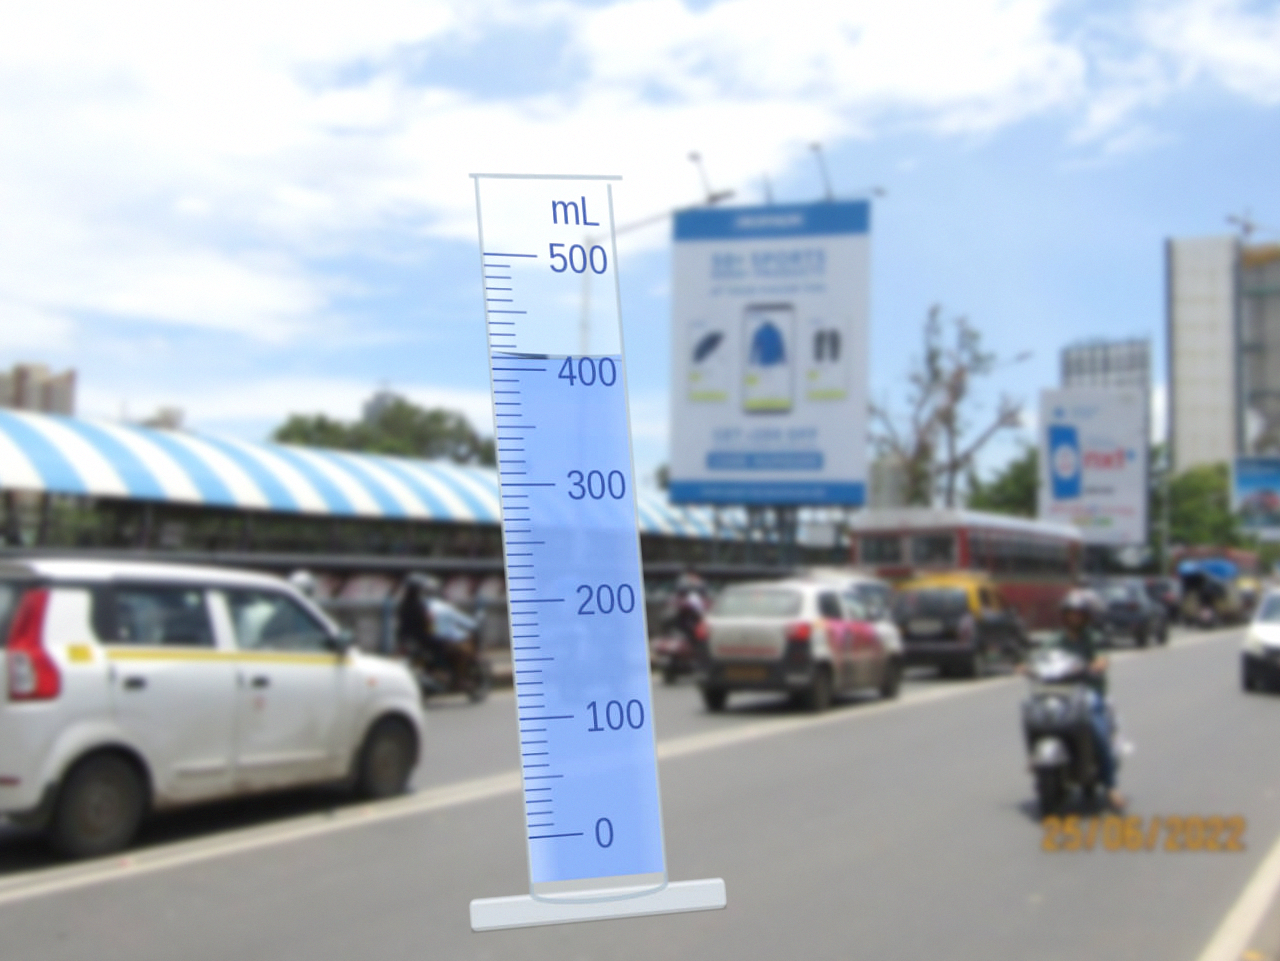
410 mL
